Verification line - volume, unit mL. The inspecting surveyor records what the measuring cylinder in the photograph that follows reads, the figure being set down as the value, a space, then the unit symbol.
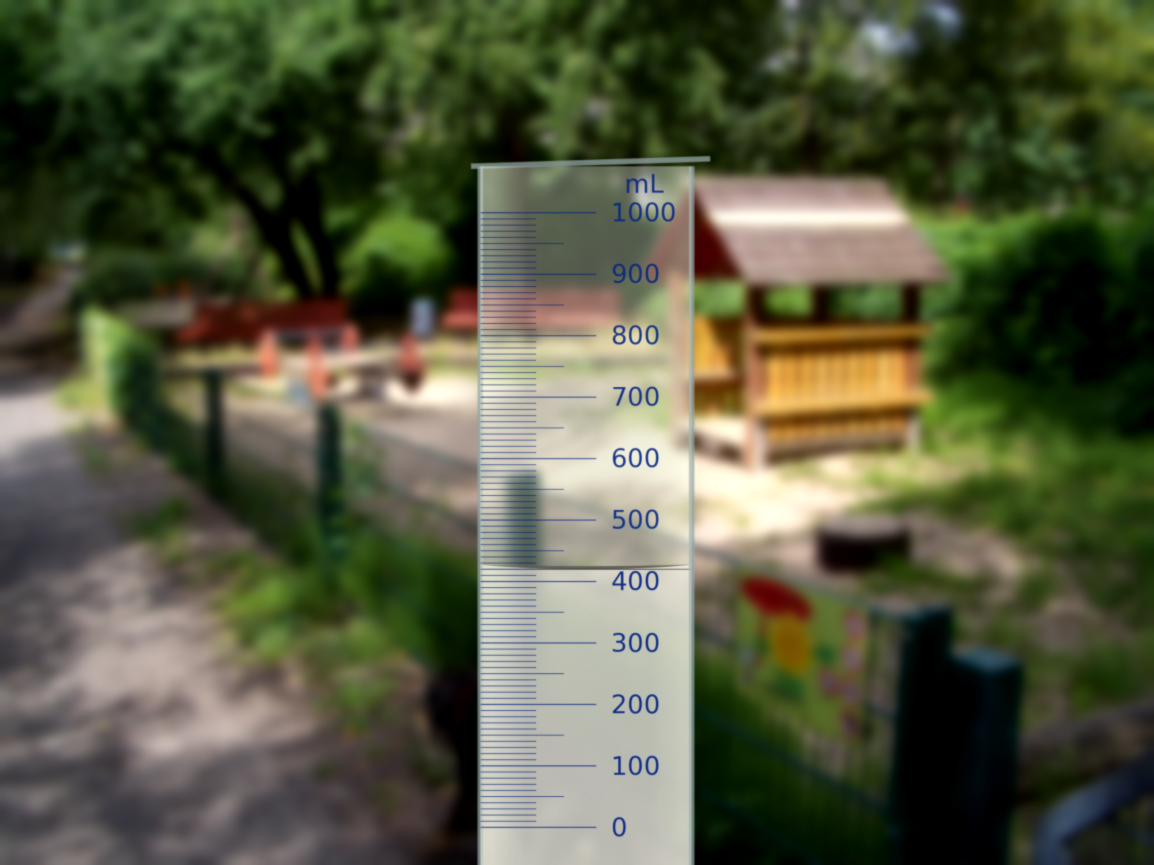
420 mL
